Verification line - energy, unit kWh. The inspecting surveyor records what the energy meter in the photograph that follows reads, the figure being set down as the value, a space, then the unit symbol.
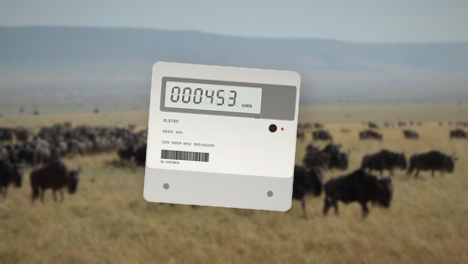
453 kWh
